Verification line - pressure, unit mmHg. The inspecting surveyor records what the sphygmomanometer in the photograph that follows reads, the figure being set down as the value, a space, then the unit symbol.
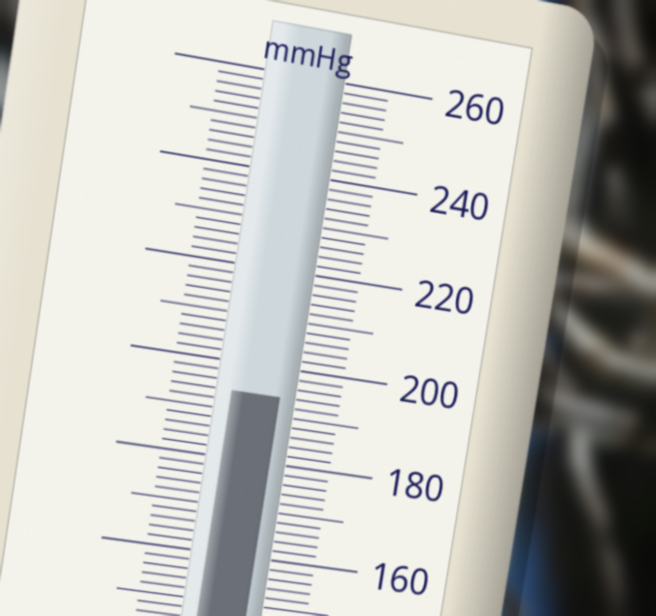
194 mmHg
